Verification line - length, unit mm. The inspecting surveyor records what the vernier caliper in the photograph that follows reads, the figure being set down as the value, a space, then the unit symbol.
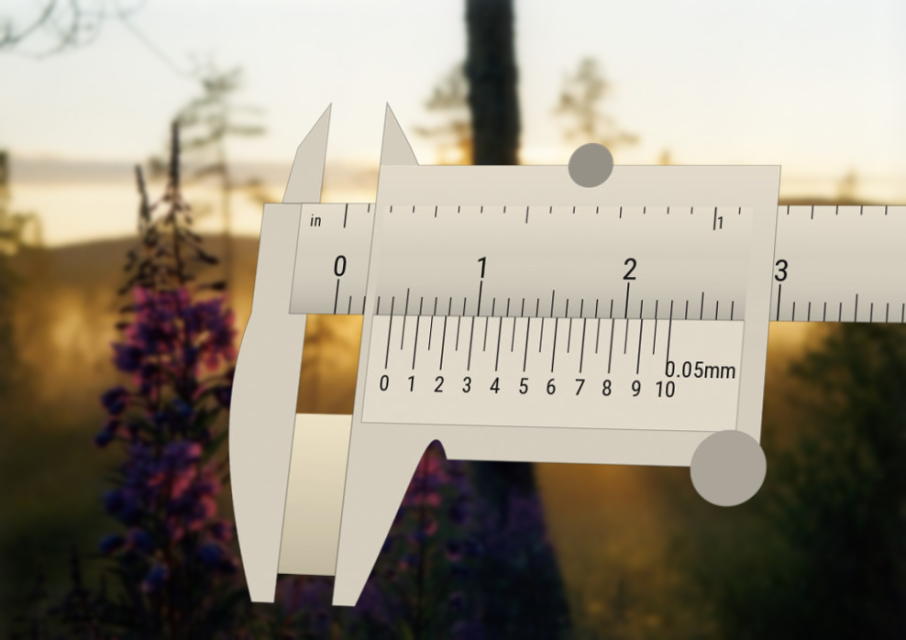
4.0 mm
